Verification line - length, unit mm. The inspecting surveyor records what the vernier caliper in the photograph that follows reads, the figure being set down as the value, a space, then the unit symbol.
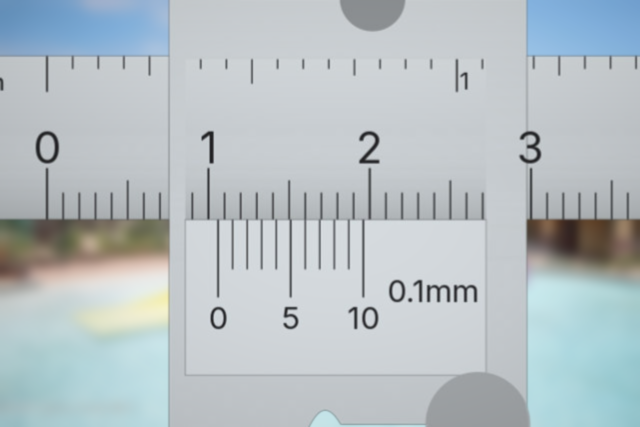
10.6 mm
